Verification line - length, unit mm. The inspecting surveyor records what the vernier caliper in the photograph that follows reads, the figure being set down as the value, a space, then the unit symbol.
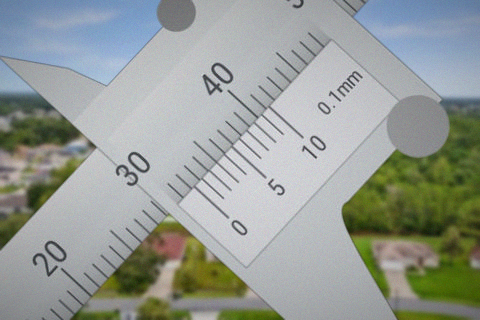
32.3 mm
